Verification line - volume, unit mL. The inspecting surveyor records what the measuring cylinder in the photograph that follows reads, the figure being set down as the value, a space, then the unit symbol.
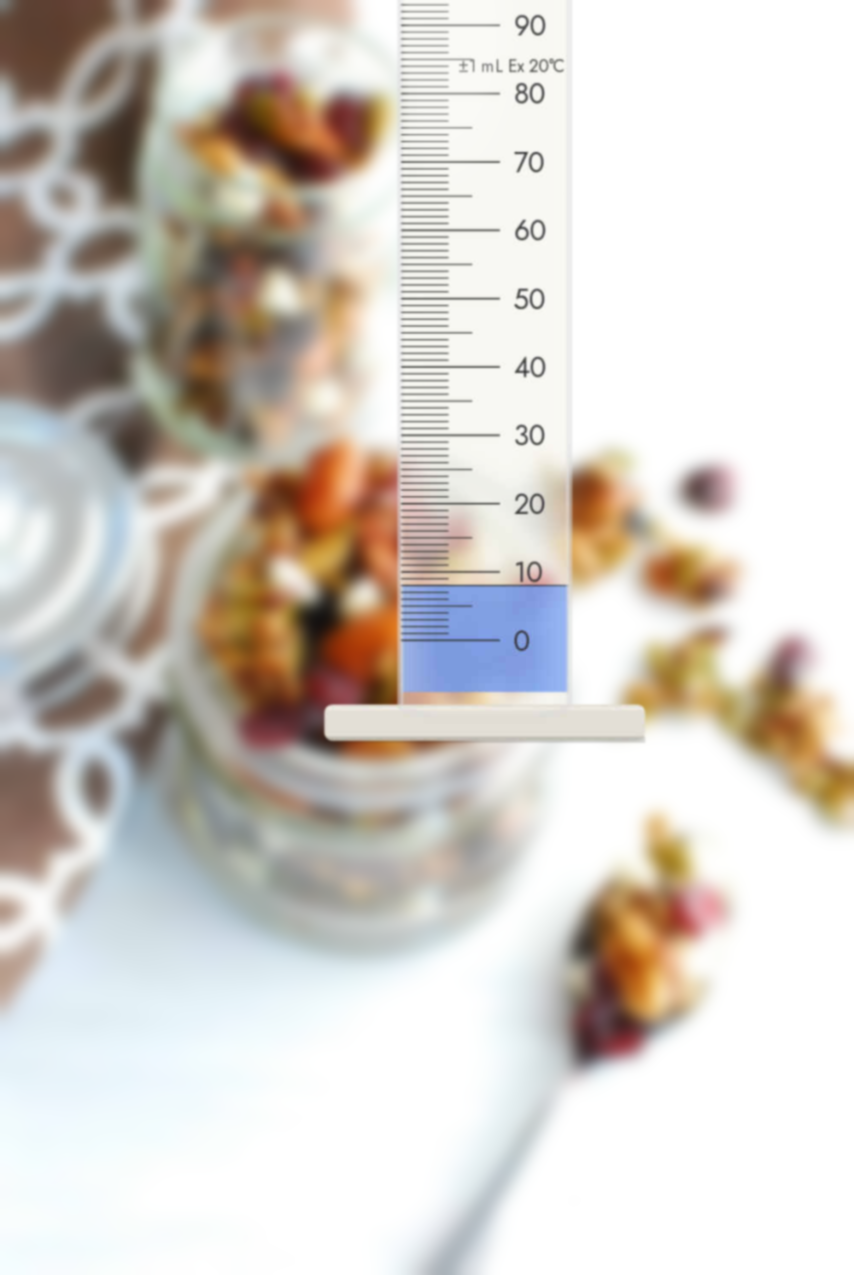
8 mL
